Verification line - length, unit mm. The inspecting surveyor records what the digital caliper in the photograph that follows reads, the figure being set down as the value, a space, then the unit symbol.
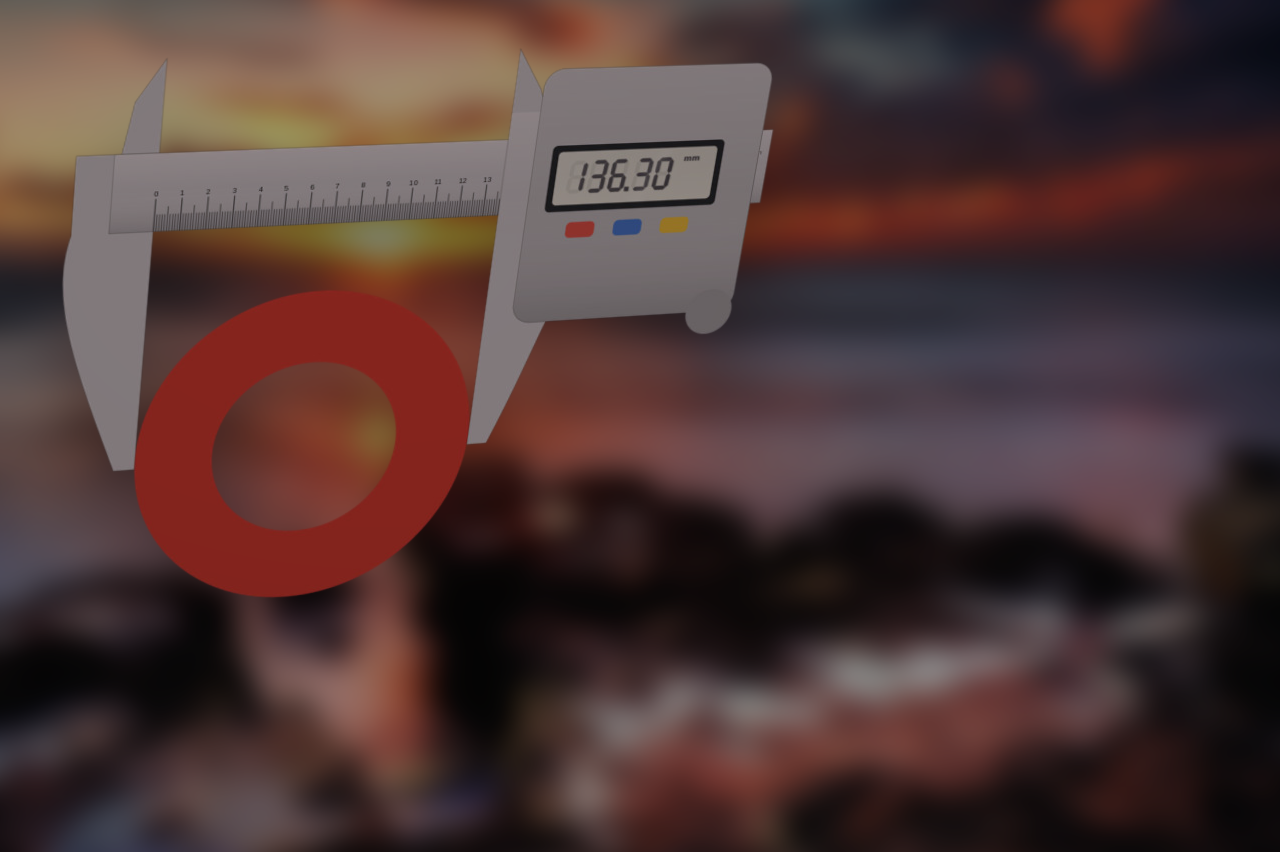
136.30 mm
